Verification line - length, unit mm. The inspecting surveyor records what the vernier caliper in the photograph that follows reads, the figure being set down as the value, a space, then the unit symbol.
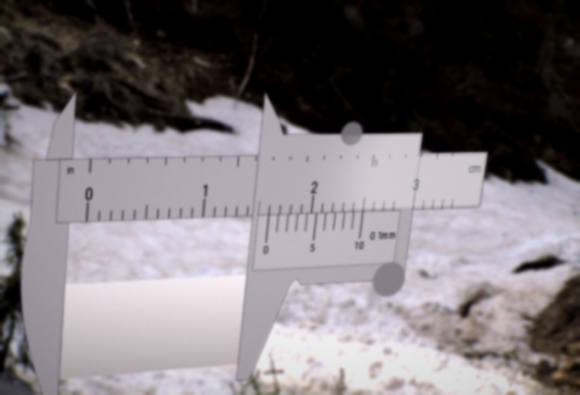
16.0 mm
